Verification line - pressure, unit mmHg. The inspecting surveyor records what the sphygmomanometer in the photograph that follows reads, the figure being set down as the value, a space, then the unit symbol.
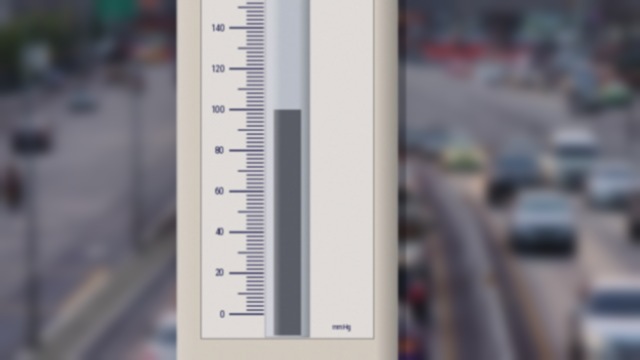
100 mmHg
